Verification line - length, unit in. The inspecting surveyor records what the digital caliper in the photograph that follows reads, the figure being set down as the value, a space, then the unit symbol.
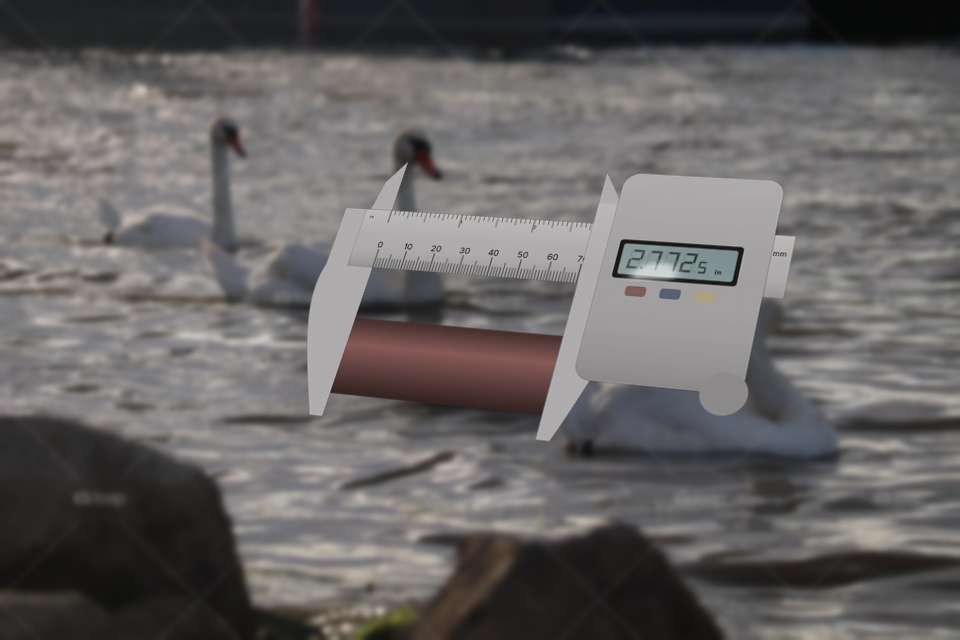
2.7725 in
